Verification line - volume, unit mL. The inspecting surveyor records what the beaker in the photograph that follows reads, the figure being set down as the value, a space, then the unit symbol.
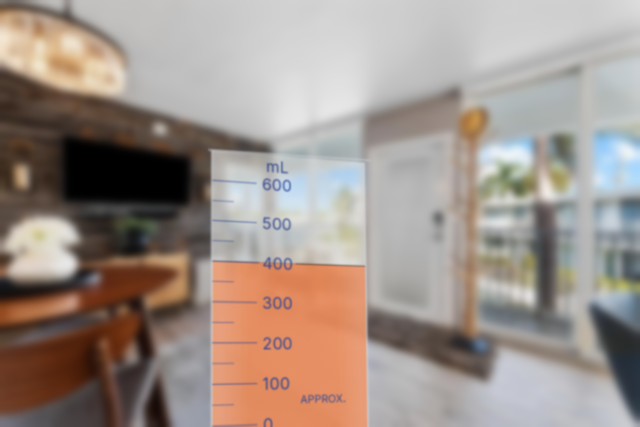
400 mL
